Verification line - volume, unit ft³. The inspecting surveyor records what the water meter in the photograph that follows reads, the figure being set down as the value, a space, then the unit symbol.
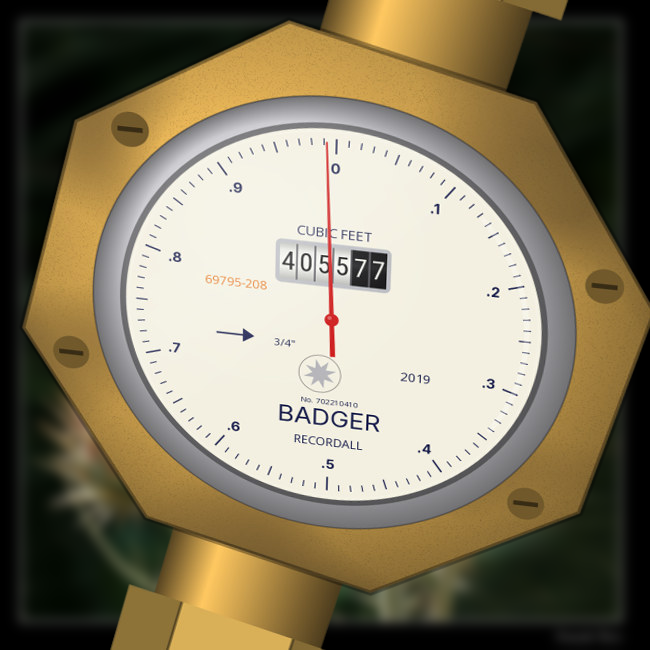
405576.99 ft³
